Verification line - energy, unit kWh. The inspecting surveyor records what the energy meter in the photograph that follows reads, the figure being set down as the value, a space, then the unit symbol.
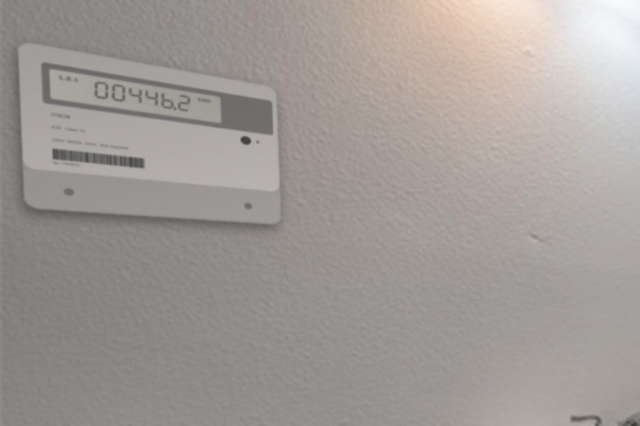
446.2 kWh
